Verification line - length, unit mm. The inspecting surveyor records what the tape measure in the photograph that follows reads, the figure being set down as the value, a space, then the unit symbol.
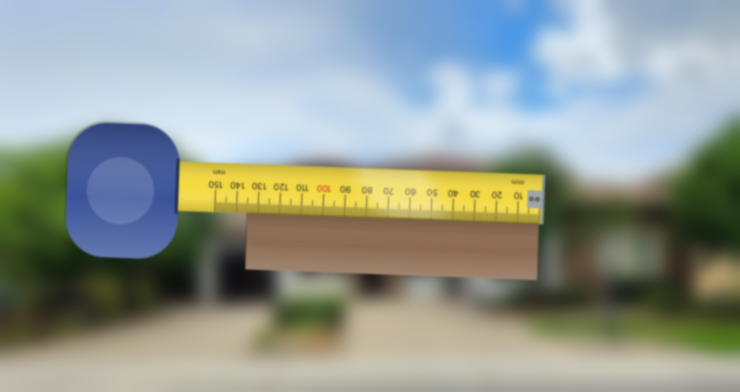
135 mm
